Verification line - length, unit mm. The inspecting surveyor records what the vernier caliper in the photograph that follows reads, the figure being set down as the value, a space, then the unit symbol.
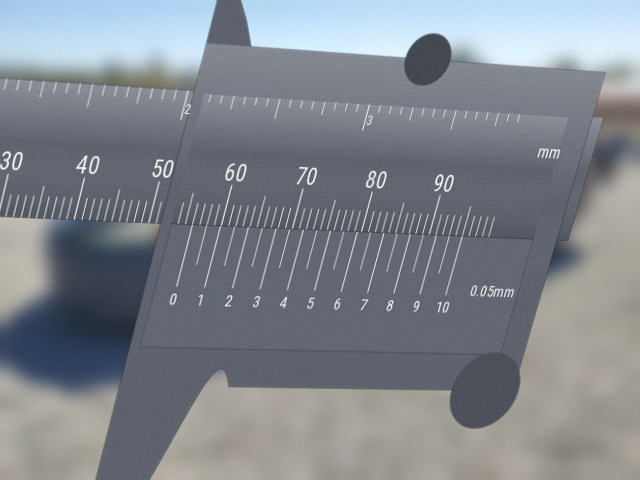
56.0 mm
